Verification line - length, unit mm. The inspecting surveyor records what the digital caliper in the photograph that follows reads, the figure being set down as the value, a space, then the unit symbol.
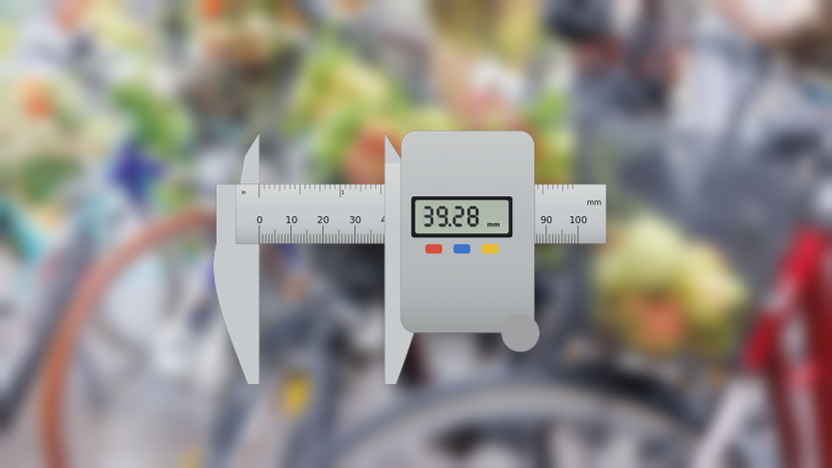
39.28 mm
